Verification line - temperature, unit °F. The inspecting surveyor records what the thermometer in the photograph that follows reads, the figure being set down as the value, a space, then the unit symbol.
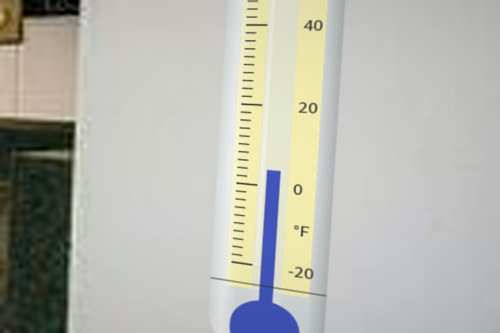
4 °F
